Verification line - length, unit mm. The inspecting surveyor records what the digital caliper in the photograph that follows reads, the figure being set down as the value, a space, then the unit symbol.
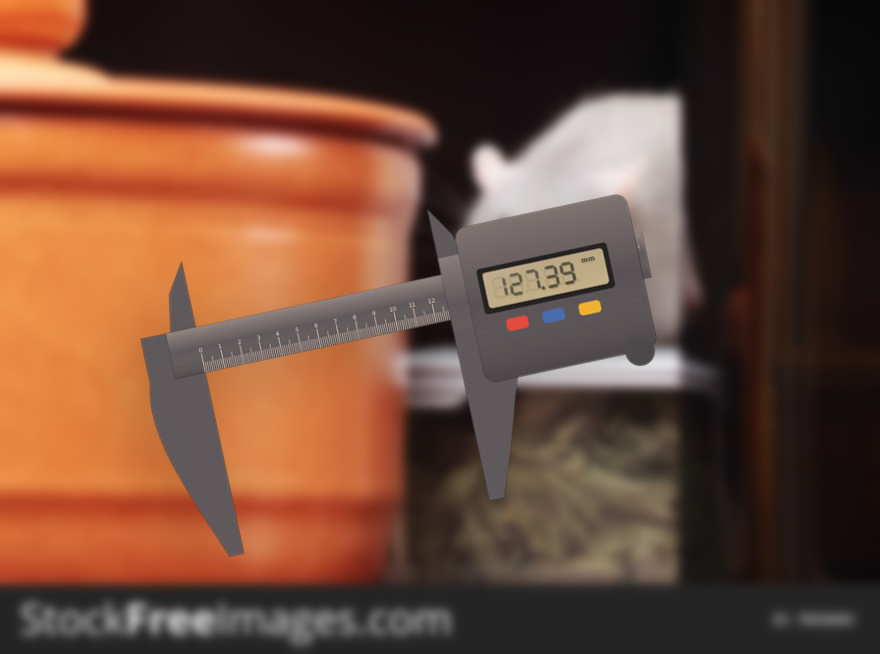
127.39 mm
